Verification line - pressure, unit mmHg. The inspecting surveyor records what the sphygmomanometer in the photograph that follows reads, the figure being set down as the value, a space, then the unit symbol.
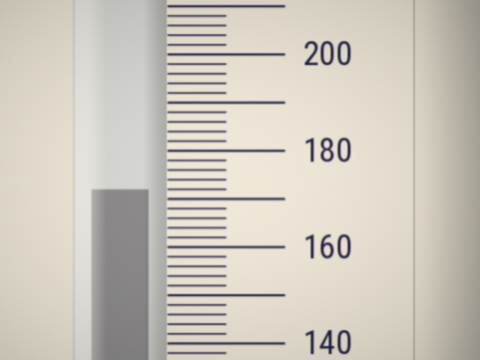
172 mmHg
